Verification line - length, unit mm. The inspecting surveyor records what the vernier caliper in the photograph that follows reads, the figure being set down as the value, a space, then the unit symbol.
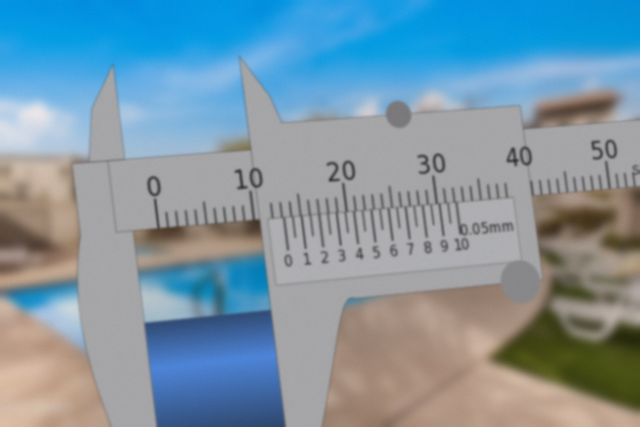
13.2 mm
